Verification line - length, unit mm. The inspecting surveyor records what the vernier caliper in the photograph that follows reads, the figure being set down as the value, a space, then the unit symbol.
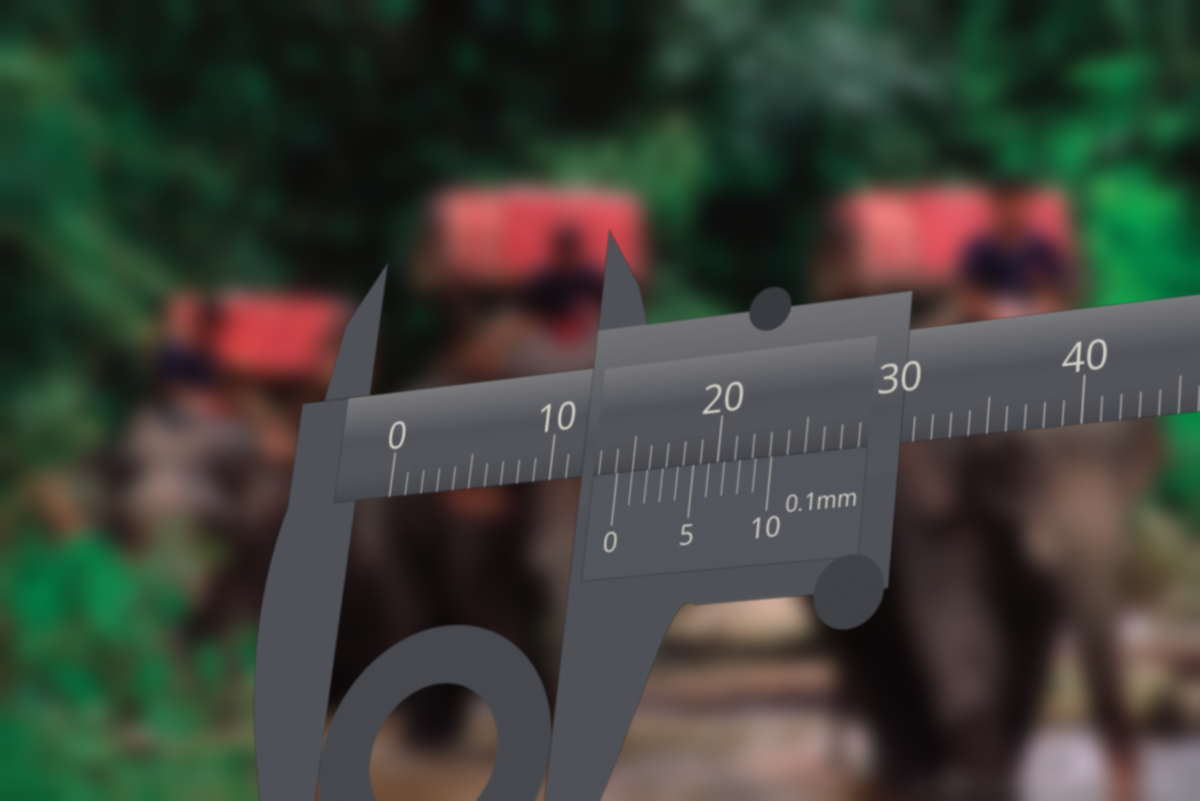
14.1 mm
